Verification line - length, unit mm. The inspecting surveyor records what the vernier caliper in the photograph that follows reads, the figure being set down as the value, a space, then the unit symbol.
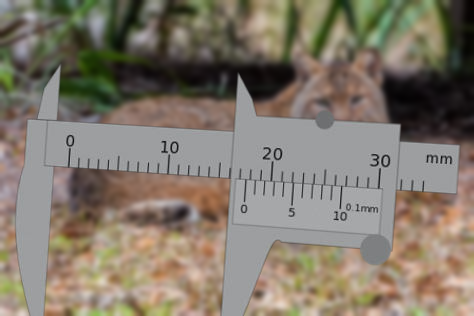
17.6 mm
